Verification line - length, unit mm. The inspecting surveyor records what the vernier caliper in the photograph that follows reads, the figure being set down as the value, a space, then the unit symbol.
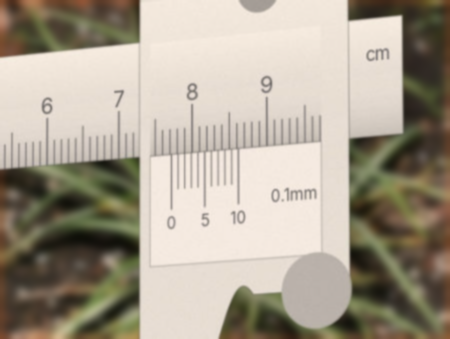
77.2 mm
